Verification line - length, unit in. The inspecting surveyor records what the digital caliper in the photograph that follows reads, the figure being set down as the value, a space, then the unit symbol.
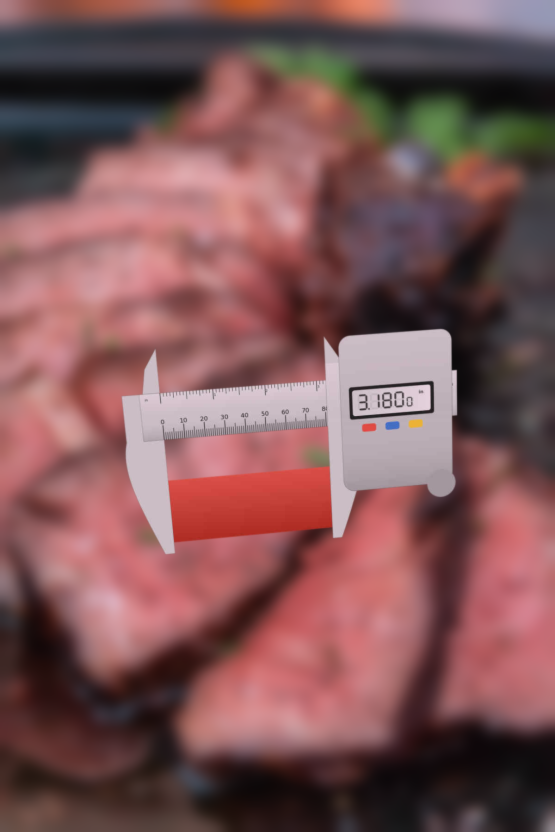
3.1800 in
